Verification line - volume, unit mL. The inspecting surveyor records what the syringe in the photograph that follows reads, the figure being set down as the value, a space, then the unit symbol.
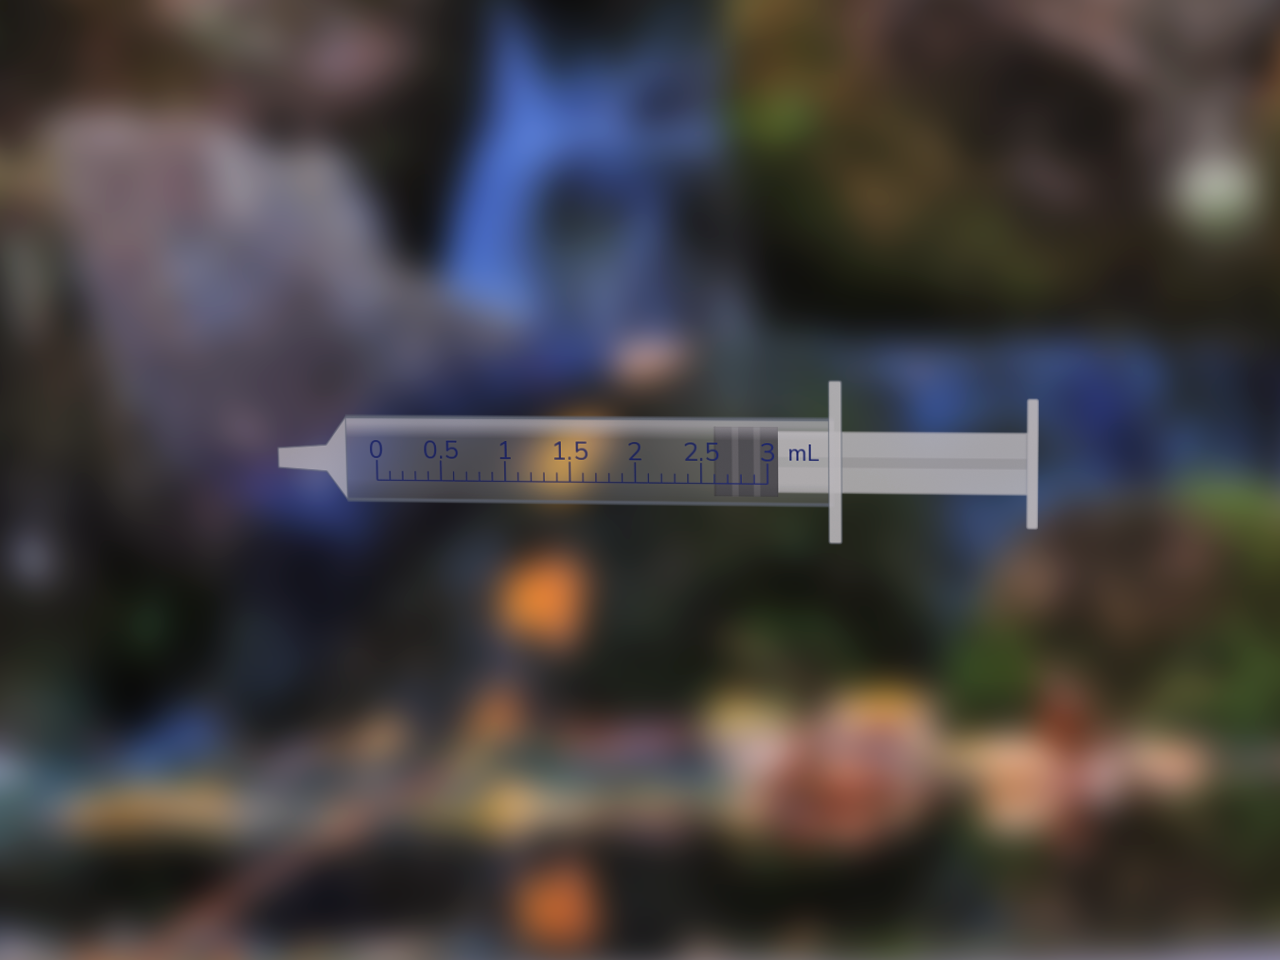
2.6 mL
